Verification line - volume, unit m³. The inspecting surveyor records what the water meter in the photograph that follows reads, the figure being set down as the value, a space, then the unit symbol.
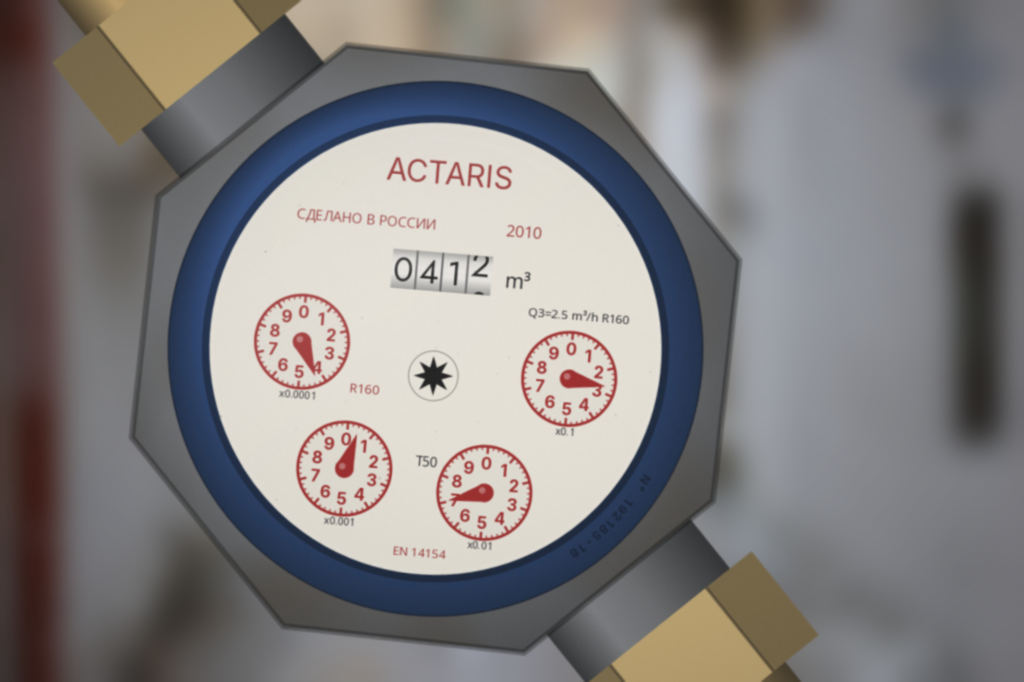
412.2704 m³
